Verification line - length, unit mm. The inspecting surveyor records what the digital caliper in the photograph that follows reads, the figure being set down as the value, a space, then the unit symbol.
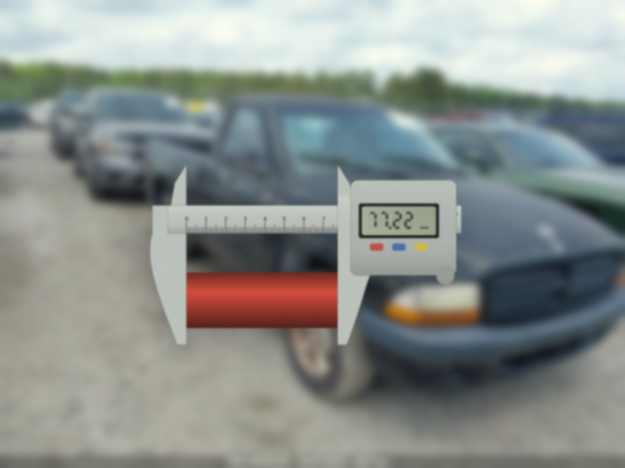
77.22 mm
